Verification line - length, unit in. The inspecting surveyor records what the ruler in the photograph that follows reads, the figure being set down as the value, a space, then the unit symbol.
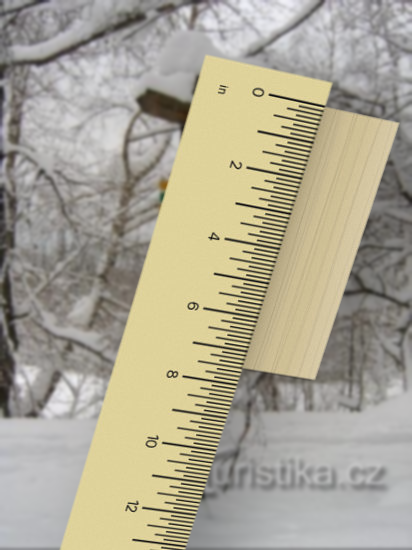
7.5 in
